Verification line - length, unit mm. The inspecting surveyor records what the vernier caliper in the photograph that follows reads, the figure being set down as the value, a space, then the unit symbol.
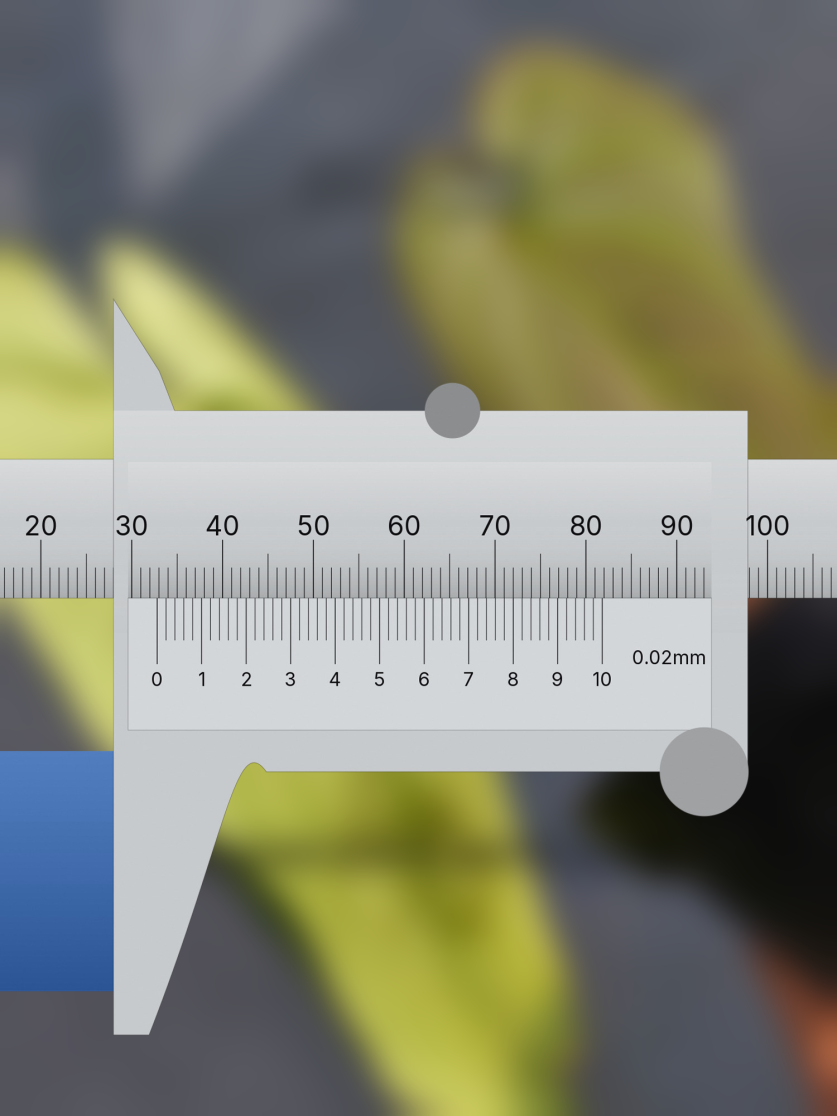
32.8 mm
